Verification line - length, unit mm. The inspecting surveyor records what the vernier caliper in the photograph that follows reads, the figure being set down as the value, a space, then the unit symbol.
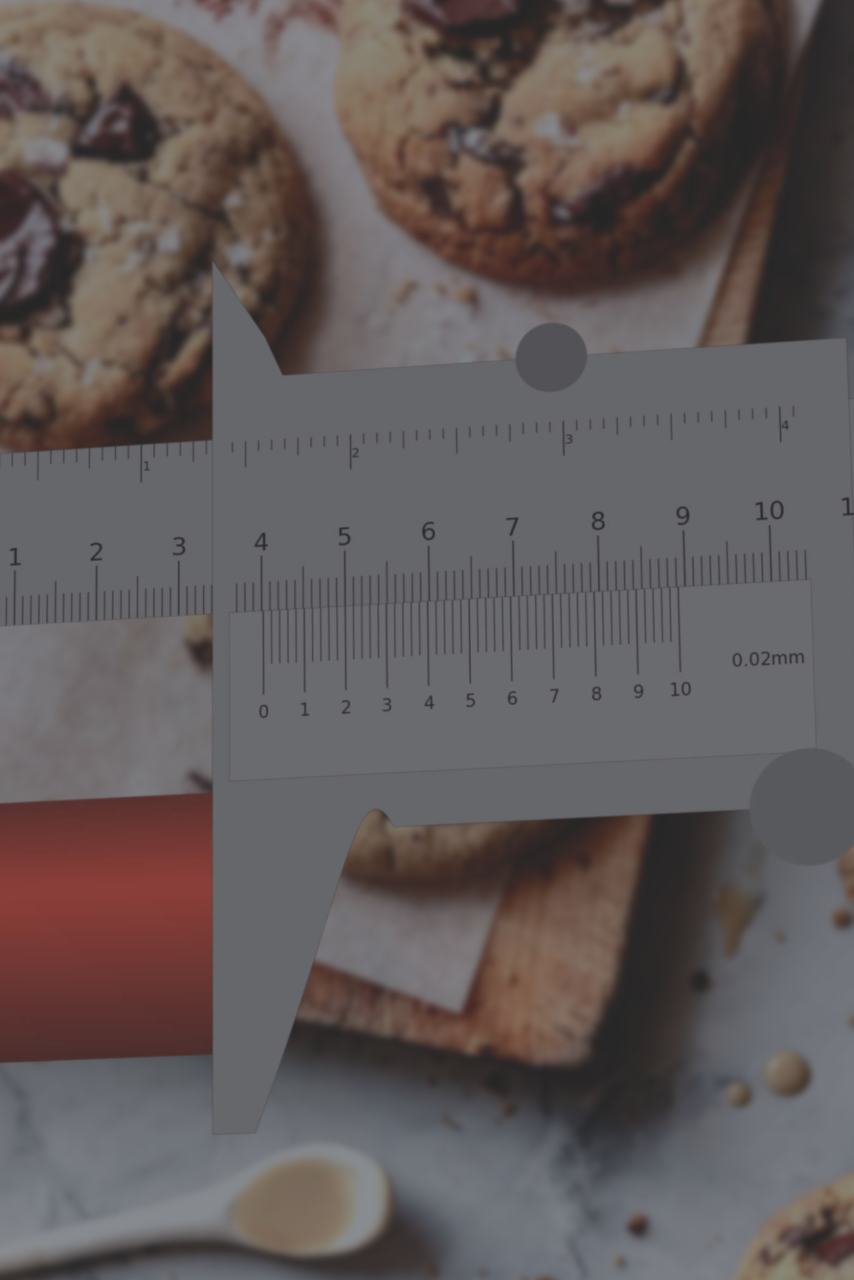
40.2 mm
